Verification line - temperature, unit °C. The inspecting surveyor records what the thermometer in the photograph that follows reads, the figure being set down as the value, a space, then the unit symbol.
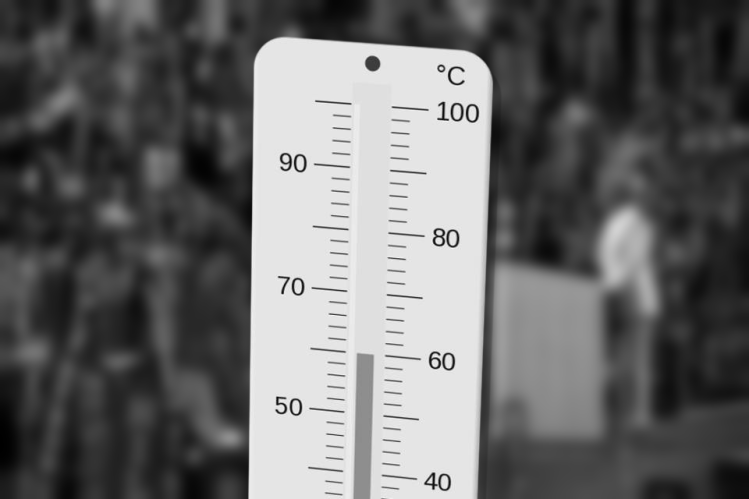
60 °C
